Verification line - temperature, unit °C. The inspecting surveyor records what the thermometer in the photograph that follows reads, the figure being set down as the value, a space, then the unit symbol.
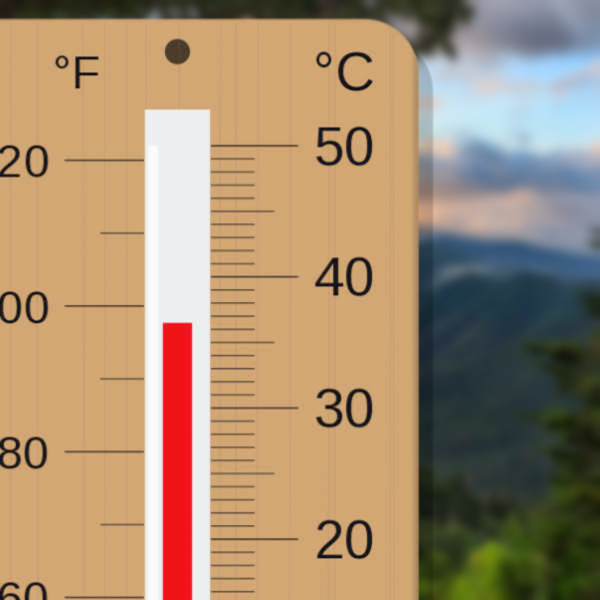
36.5 °C
